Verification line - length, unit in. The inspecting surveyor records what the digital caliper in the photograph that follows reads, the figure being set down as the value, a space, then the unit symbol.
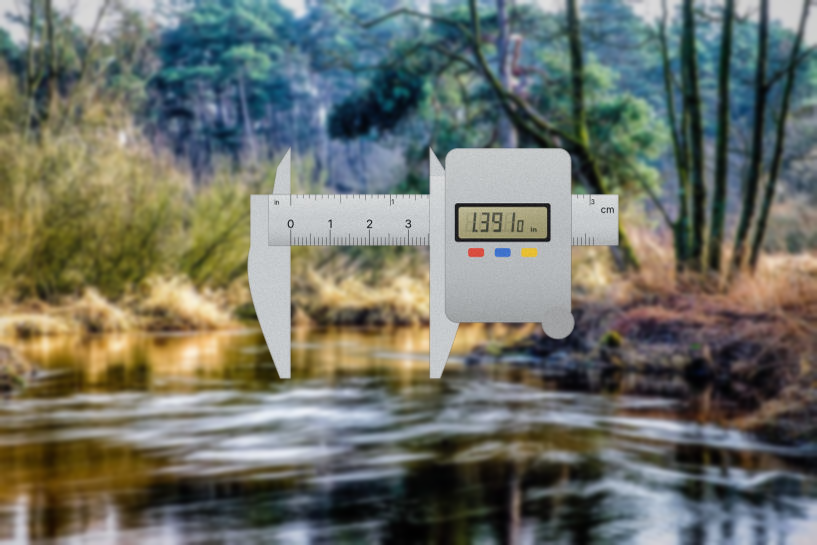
1.3910 in
